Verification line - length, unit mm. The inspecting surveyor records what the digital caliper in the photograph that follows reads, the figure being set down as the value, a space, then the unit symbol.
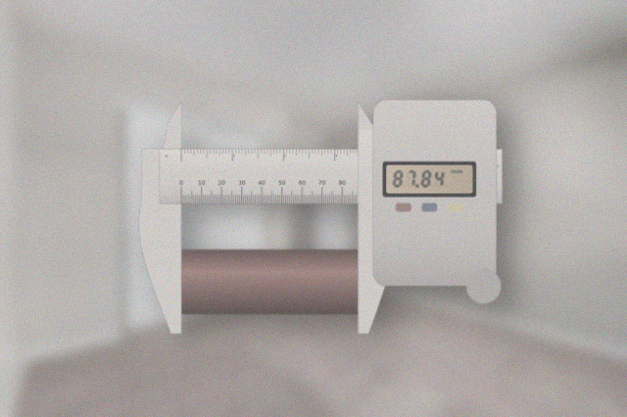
87.84 mm
